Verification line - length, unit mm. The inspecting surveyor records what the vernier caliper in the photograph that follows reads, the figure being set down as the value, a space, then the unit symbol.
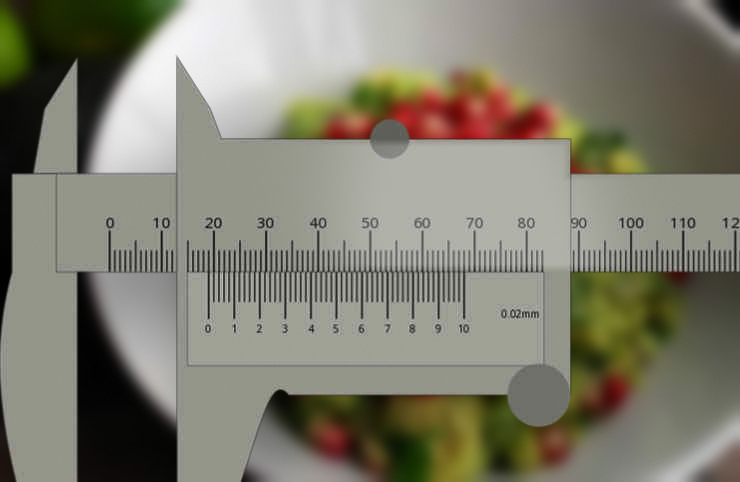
19.0 mm
